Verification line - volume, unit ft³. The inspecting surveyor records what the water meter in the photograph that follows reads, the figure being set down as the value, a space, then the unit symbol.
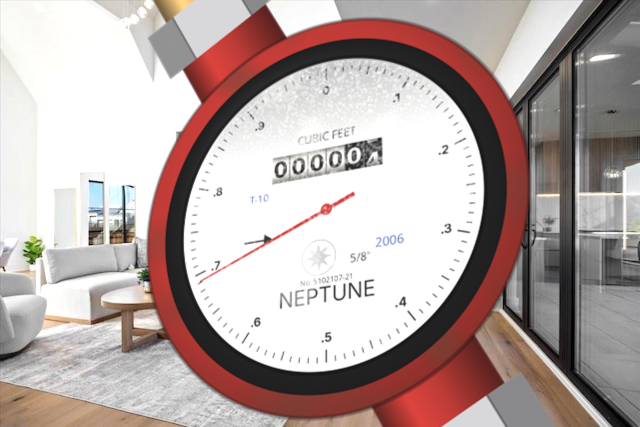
3.69 ft³
